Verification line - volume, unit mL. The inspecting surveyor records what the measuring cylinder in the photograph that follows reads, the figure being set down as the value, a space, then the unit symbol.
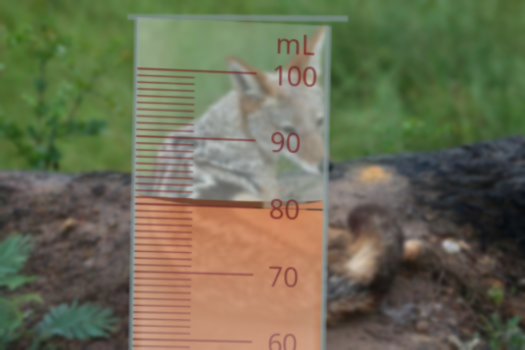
80 mL
